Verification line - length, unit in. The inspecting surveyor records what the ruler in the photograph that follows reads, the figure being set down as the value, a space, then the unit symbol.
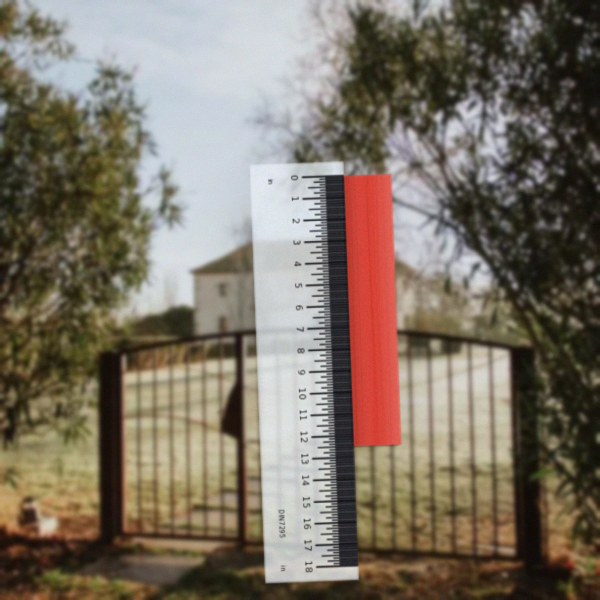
12.5 in
